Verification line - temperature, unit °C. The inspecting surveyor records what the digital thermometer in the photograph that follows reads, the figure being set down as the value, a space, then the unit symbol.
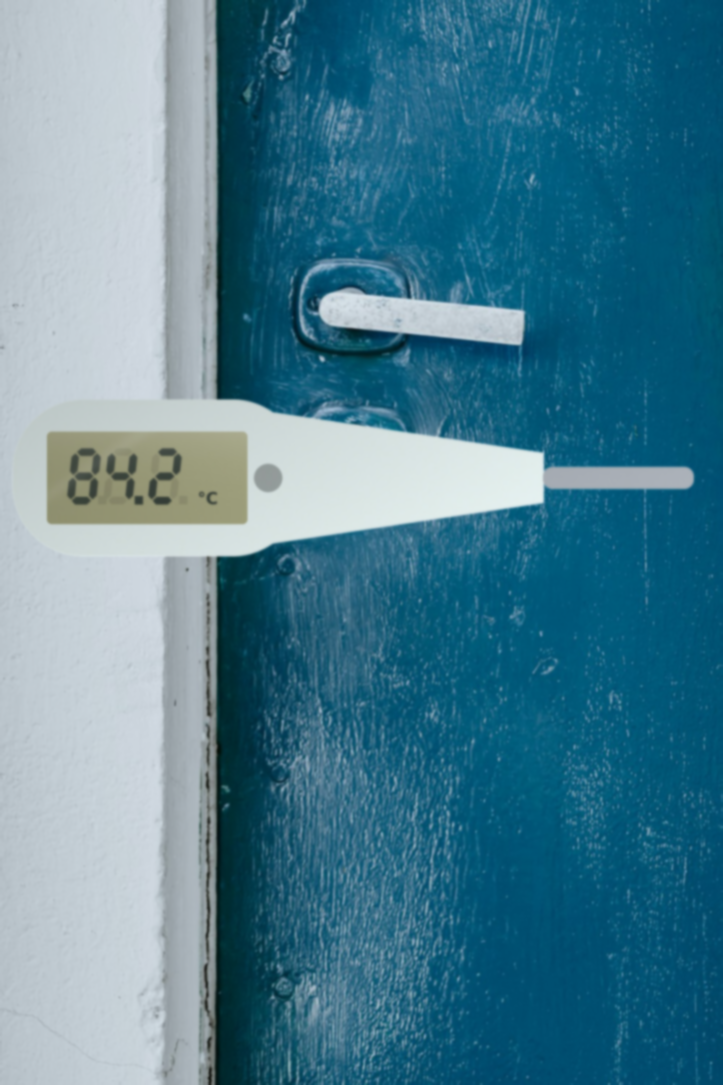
84.2 °C
